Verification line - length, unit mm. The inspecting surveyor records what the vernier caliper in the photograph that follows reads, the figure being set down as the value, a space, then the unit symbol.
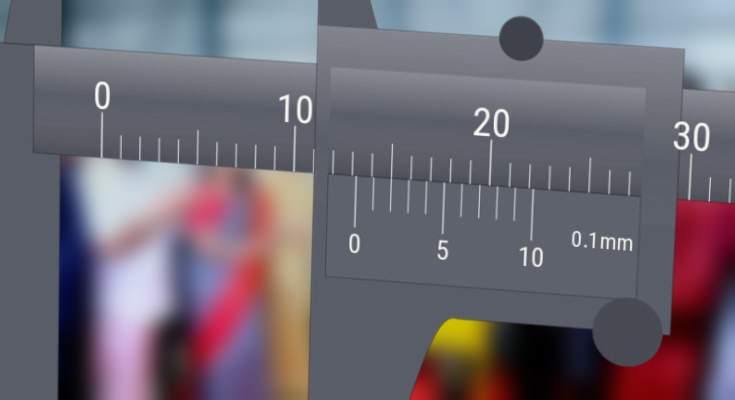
13.2 mm
